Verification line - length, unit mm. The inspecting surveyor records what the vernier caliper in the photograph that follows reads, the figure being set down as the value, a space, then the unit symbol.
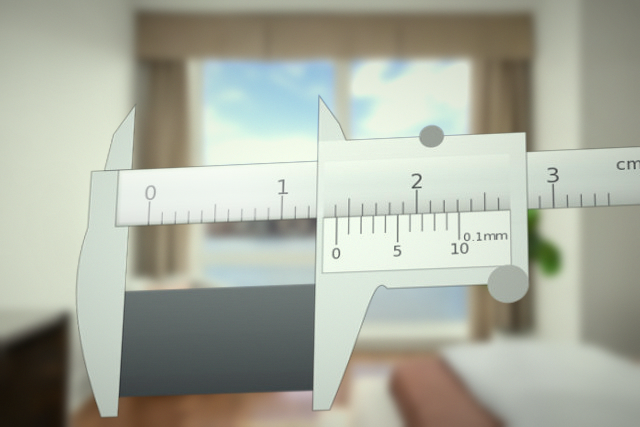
14.1 mm
